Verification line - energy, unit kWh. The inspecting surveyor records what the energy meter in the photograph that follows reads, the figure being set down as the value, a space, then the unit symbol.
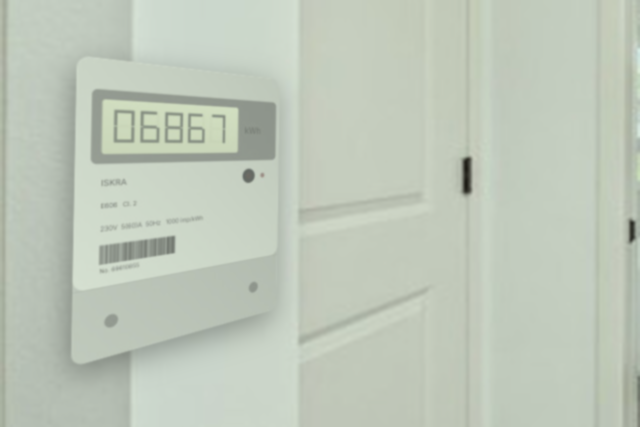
6867 kWh
